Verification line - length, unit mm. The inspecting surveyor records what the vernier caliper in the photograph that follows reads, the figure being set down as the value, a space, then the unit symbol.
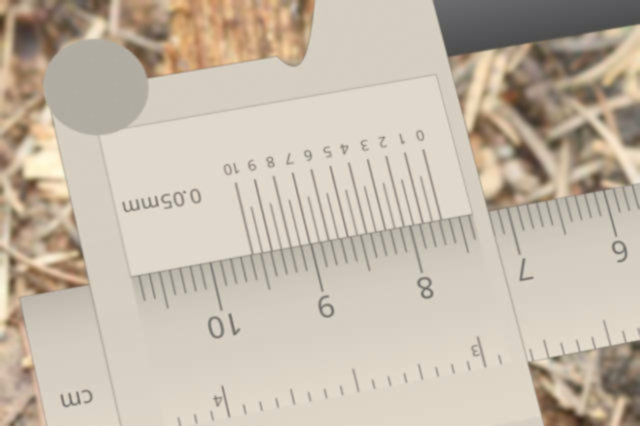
76.8 mm
